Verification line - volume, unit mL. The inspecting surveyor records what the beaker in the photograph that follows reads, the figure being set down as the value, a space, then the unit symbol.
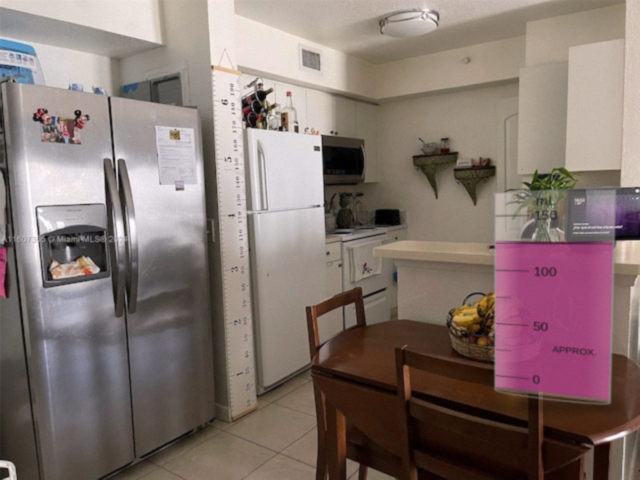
125 mL
